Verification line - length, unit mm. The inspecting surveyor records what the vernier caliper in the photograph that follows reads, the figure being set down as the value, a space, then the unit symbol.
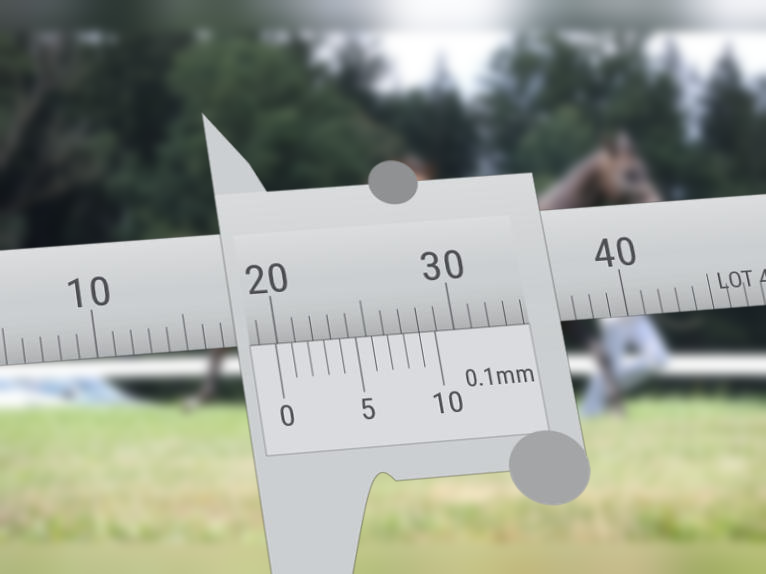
19.9 mm
